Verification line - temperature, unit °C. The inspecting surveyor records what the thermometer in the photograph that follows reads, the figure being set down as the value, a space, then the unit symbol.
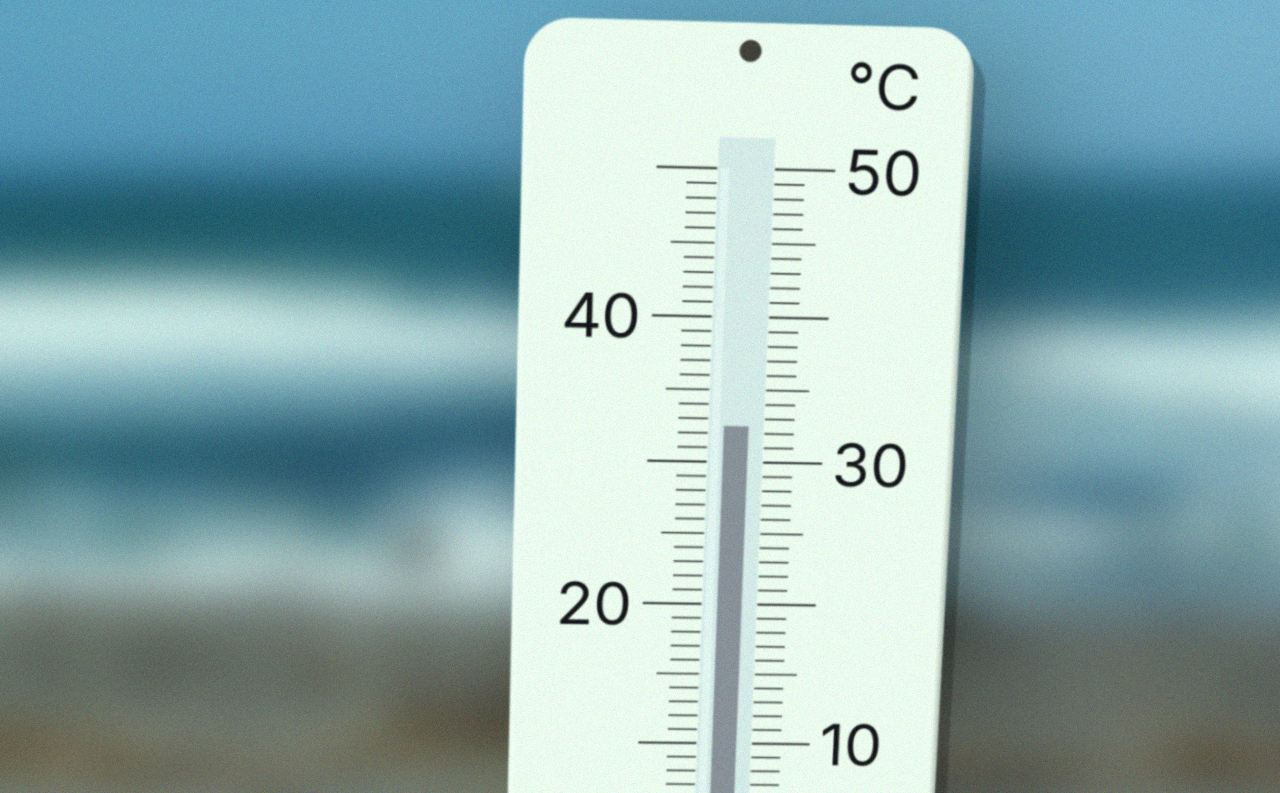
32.5 °C
